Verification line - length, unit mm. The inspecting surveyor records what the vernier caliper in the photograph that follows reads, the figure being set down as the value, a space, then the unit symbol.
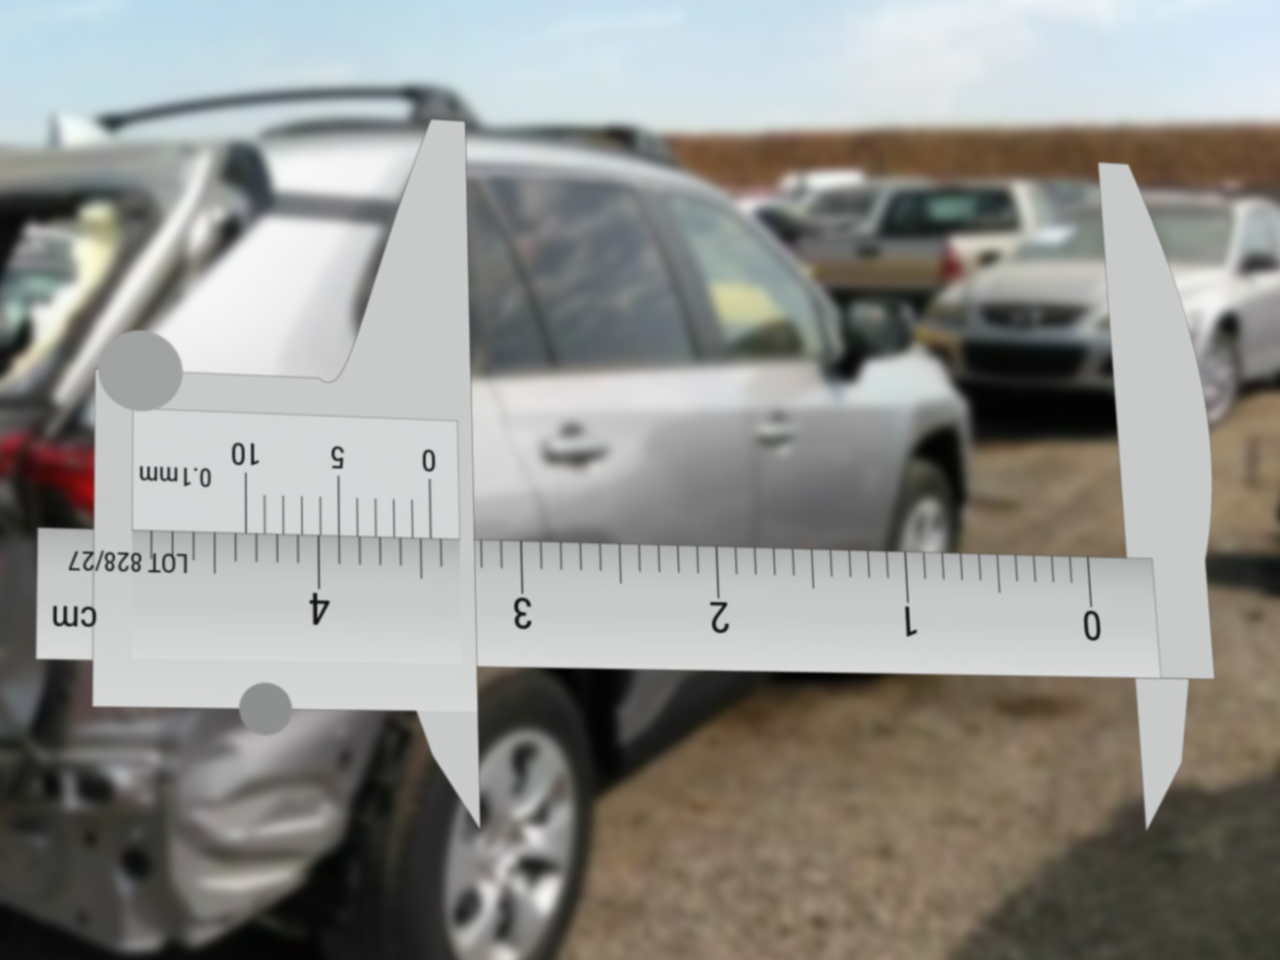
34.5 mm
